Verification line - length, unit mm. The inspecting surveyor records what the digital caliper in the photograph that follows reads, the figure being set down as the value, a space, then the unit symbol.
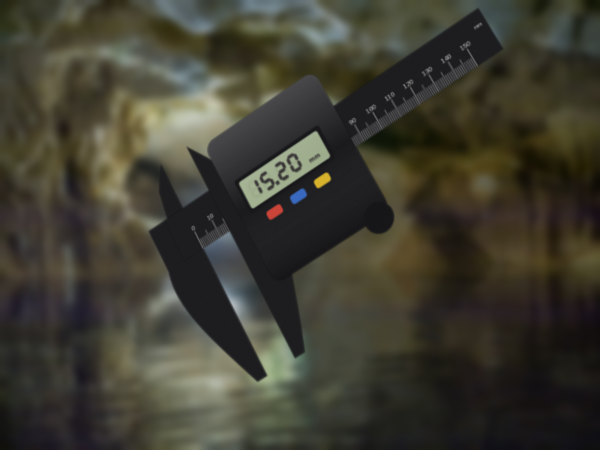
15.20 mm
